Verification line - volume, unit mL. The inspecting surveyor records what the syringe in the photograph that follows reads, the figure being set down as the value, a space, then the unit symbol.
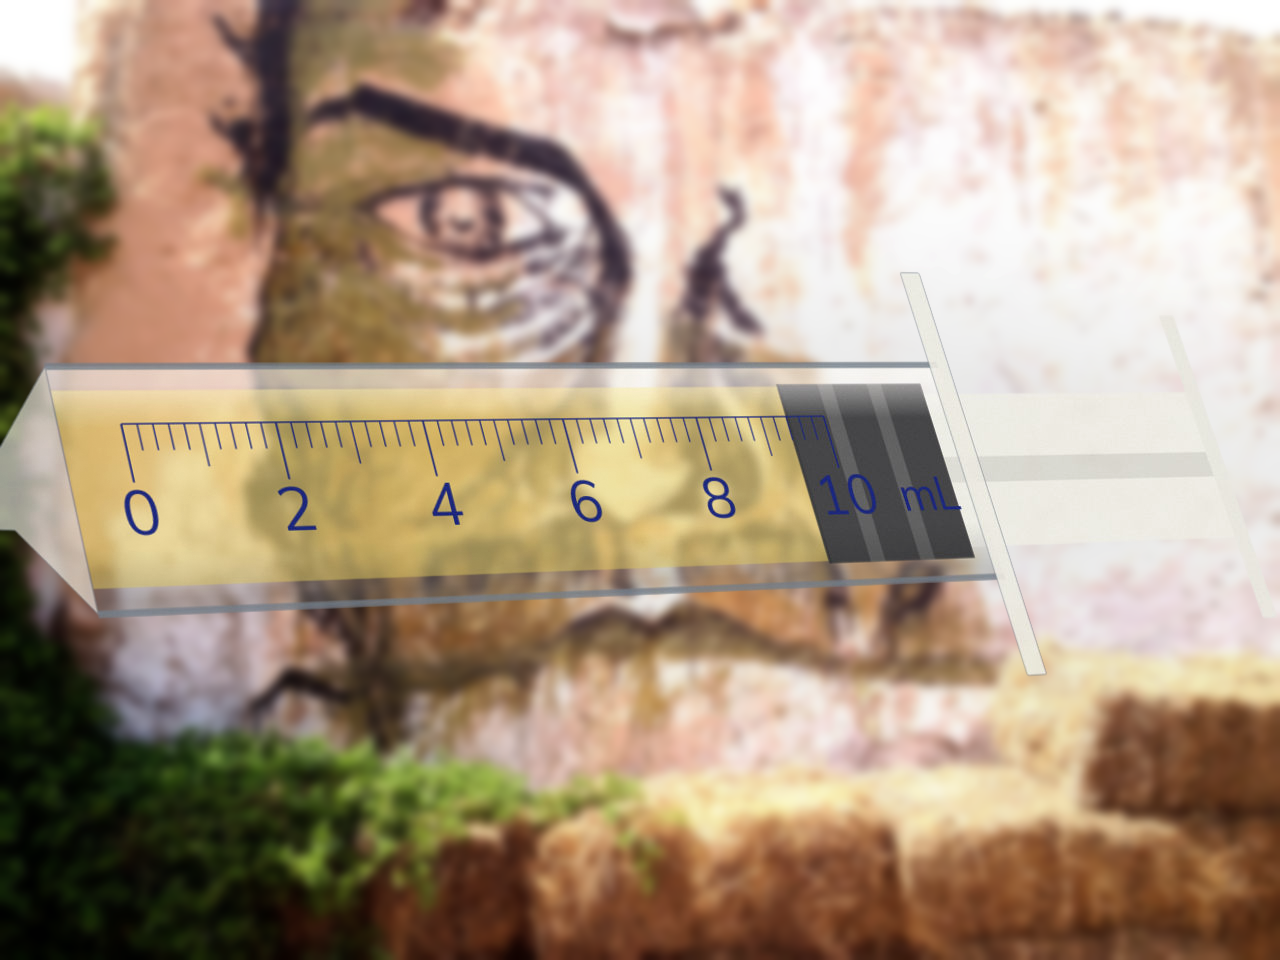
9.4 mL
